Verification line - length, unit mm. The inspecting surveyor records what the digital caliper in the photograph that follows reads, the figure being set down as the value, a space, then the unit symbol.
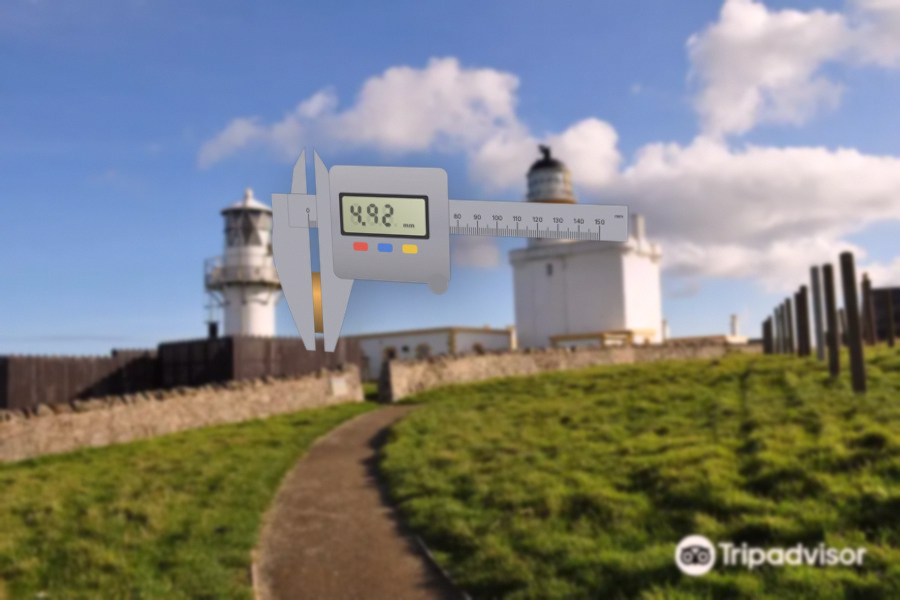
4.92 mm
